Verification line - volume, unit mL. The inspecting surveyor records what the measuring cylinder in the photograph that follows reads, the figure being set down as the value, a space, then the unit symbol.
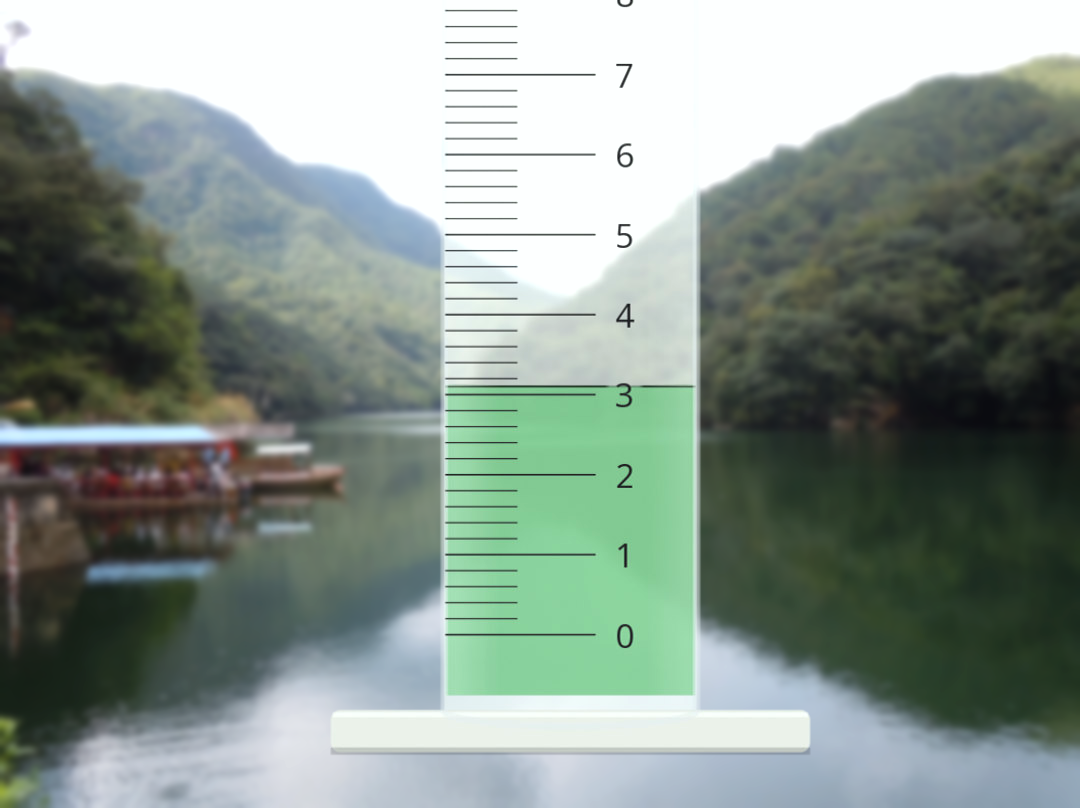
3.1 mL
